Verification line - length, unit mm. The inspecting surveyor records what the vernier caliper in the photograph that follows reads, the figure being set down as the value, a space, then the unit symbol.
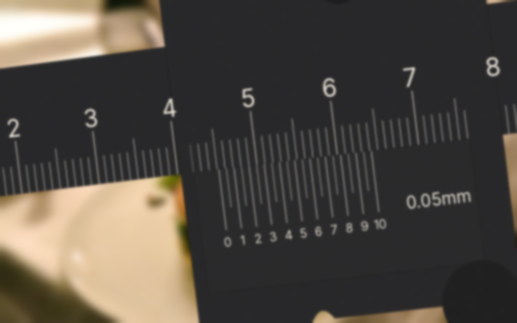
45.2 mm
